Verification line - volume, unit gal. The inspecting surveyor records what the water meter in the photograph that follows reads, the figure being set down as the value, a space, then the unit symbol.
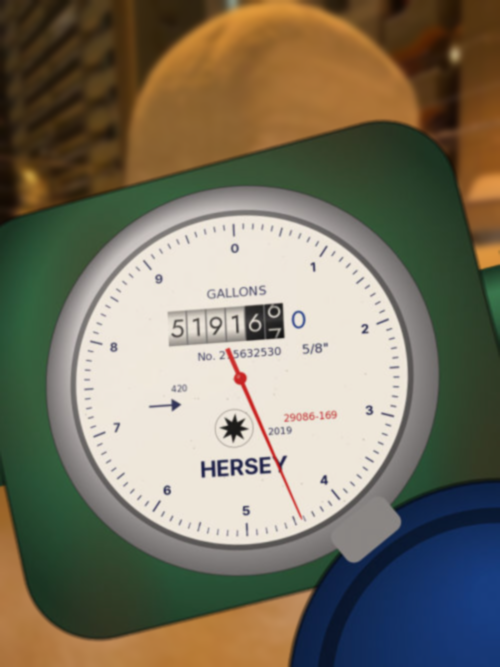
5191664.4 gal
